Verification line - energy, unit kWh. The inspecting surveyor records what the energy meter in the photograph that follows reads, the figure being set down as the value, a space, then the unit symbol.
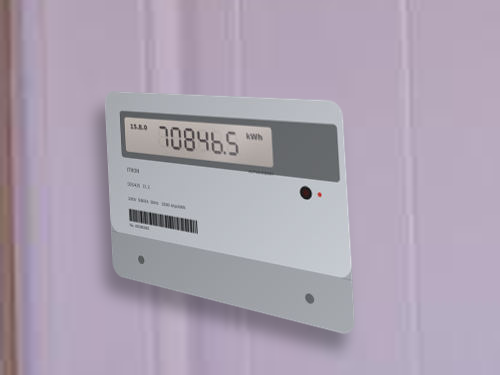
70846.5 kWh
